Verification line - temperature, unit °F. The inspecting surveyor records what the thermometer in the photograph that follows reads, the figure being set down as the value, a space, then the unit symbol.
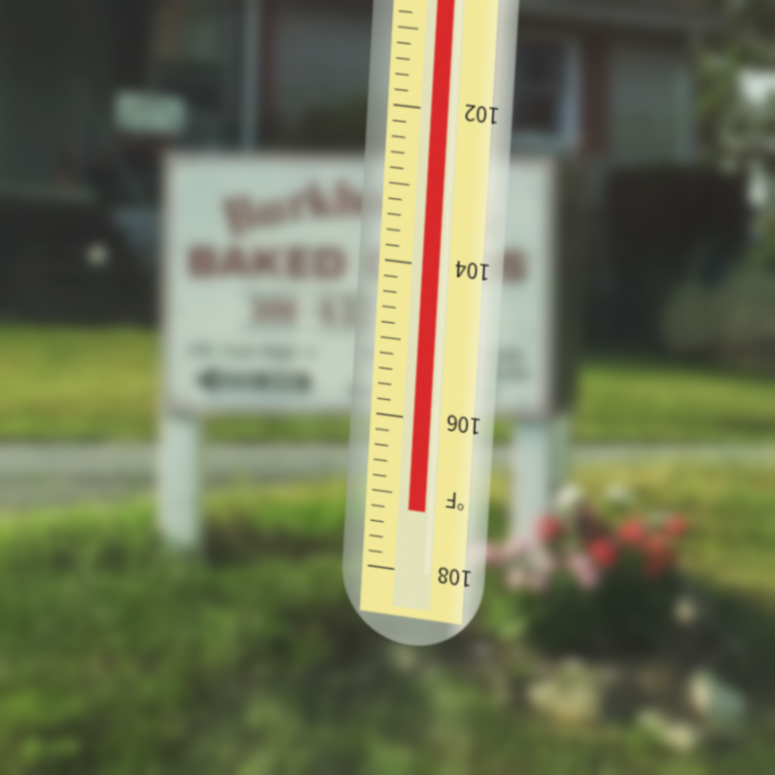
107.2 °F
